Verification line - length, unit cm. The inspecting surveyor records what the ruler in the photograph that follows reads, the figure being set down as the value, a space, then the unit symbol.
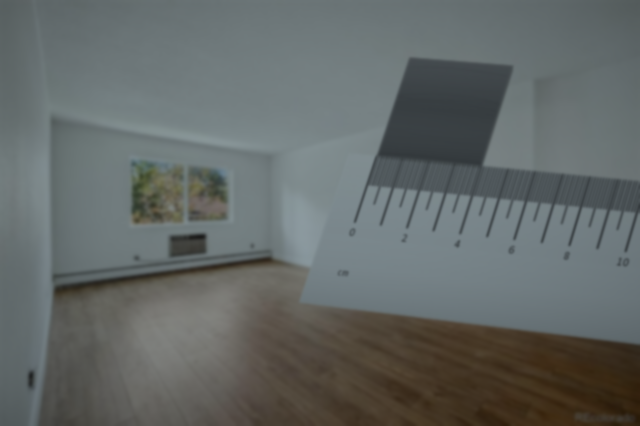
4 cm
